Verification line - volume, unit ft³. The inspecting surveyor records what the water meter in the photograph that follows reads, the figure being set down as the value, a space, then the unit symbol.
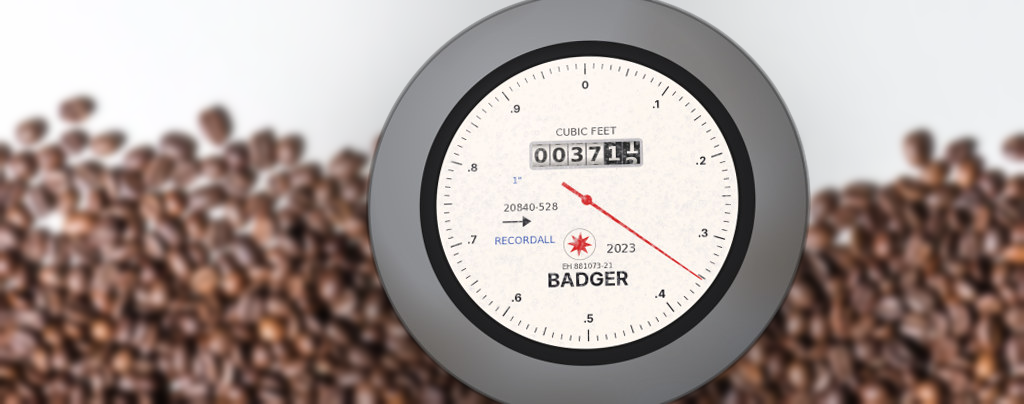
3711.35 ft³
